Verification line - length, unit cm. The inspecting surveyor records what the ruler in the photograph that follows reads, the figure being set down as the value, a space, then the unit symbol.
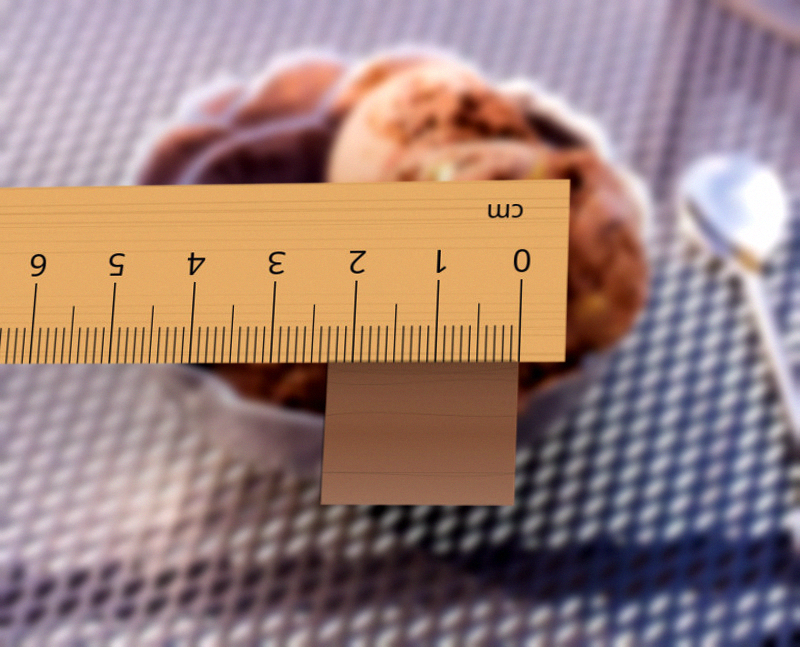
2.3 cm
